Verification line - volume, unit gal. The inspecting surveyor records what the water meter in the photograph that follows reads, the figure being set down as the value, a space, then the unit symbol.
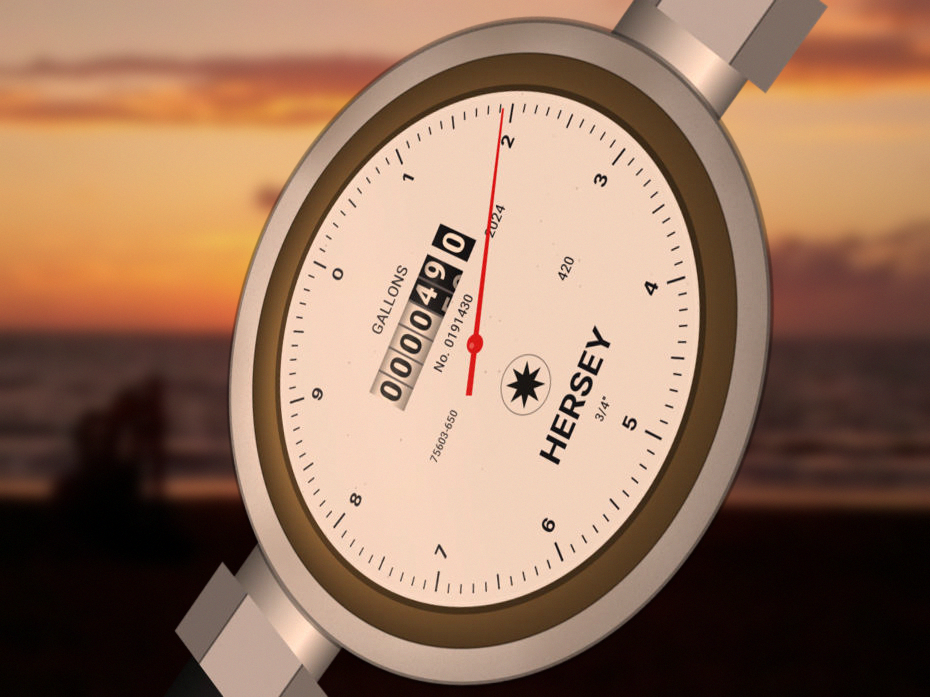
491.9 gal
